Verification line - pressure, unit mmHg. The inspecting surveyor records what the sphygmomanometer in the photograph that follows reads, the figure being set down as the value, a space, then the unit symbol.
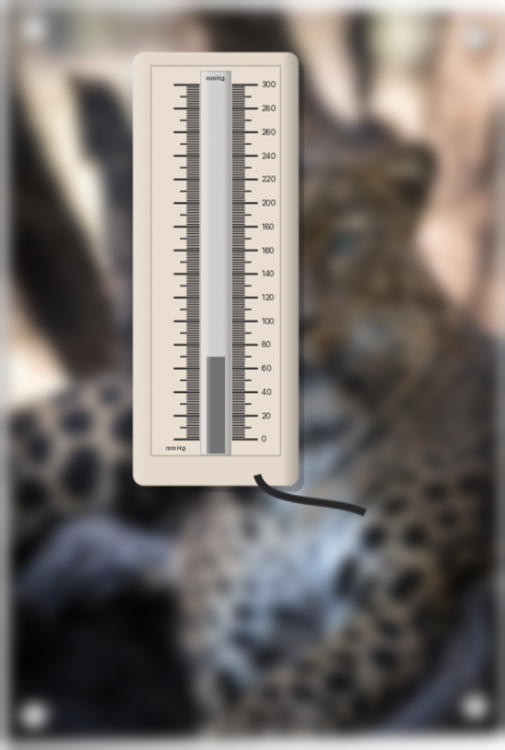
70 mmHg
